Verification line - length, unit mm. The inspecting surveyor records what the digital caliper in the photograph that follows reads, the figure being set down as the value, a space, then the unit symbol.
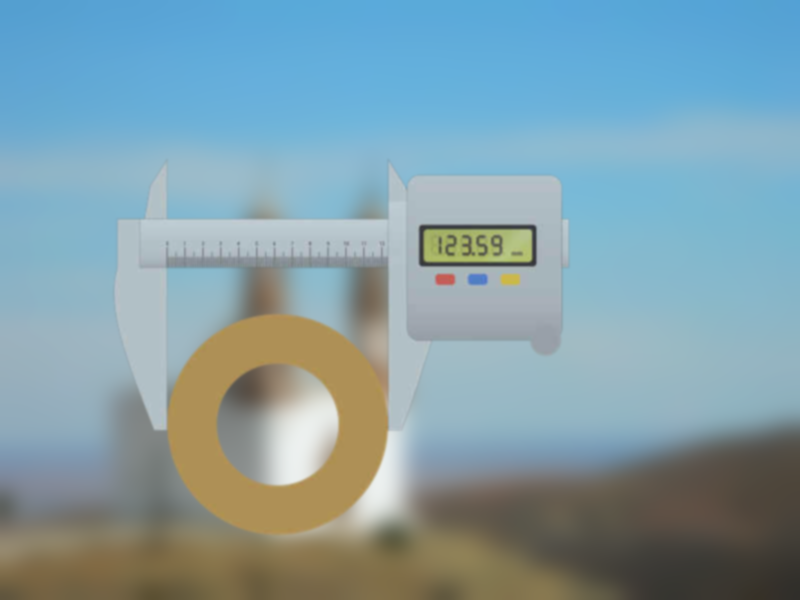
123.59 mm
